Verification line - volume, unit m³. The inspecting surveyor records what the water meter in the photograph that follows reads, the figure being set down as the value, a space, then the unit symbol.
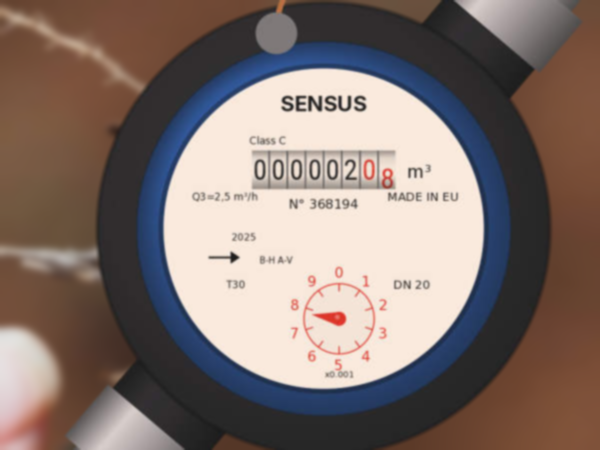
2.077 m³
